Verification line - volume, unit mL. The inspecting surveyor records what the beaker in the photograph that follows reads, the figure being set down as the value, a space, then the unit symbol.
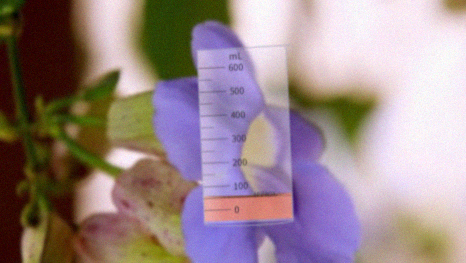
50 mL
